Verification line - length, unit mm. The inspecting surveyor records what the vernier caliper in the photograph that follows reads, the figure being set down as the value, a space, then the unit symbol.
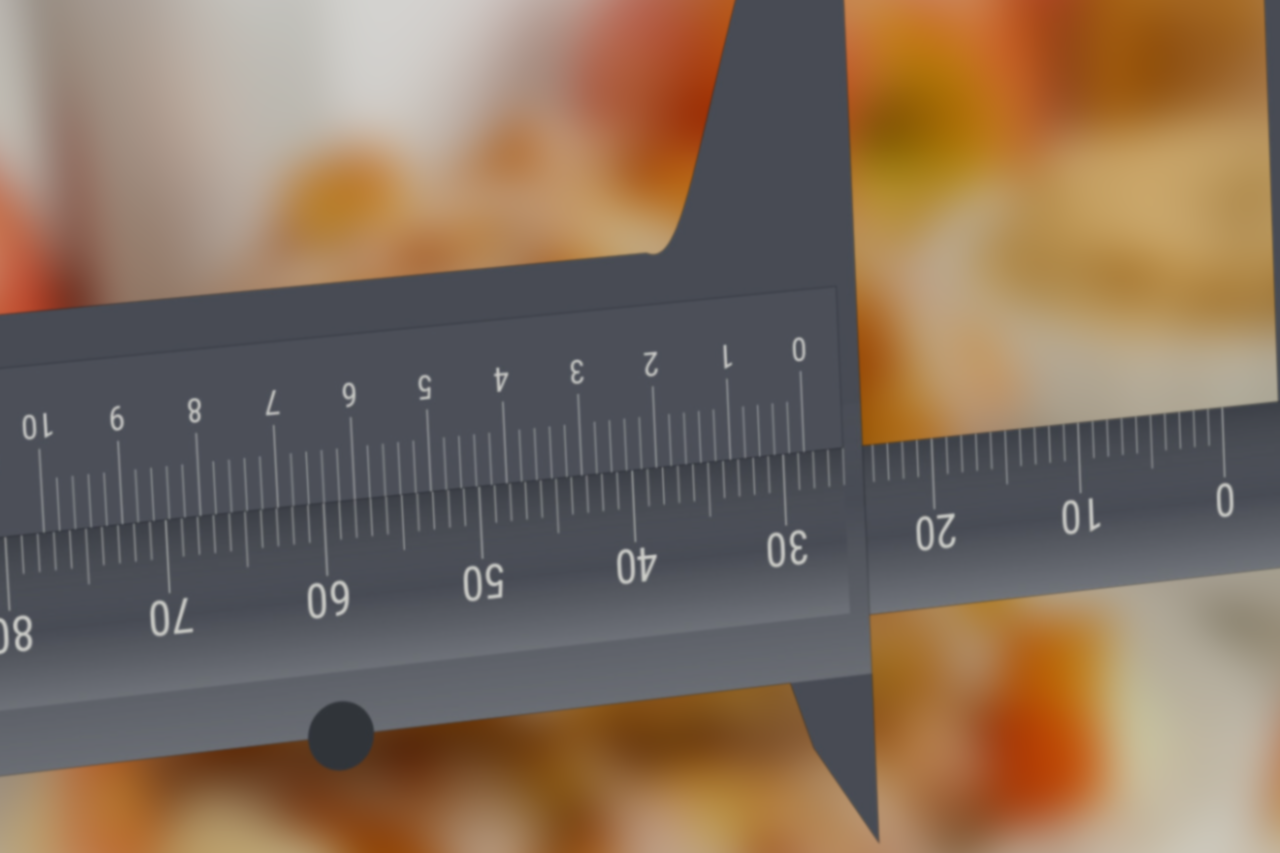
28.6 mm
